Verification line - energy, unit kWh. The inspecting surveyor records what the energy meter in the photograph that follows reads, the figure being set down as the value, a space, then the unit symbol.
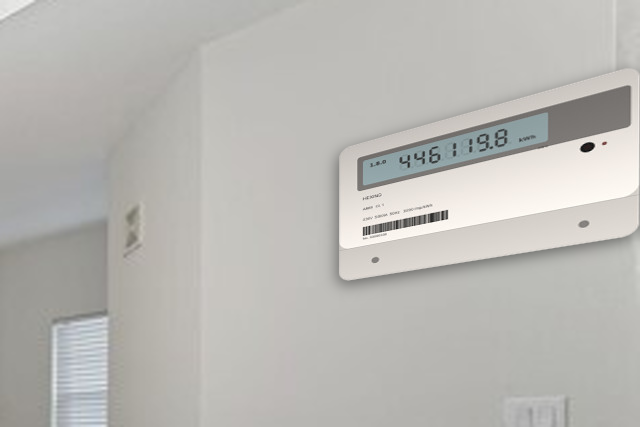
446119.8 kWh
